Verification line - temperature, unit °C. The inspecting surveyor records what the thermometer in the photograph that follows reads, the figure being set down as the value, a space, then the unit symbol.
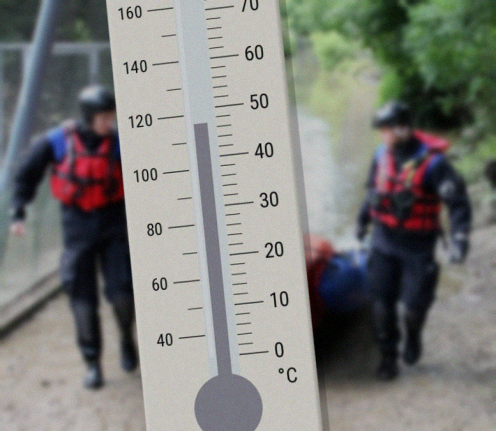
47 °C
